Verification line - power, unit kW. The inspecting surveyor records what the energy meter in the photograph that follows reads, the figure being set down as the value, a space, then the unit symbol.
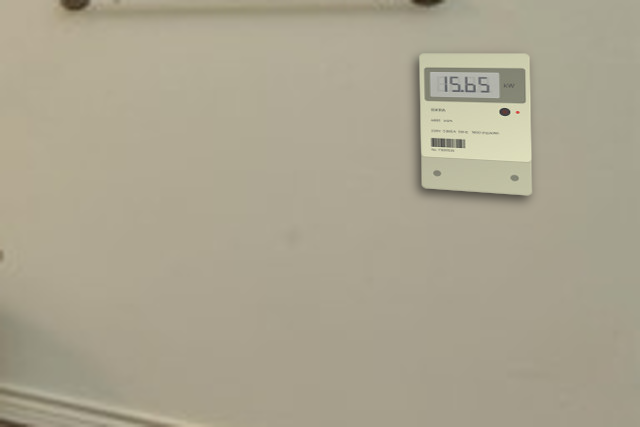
15.65 kW
